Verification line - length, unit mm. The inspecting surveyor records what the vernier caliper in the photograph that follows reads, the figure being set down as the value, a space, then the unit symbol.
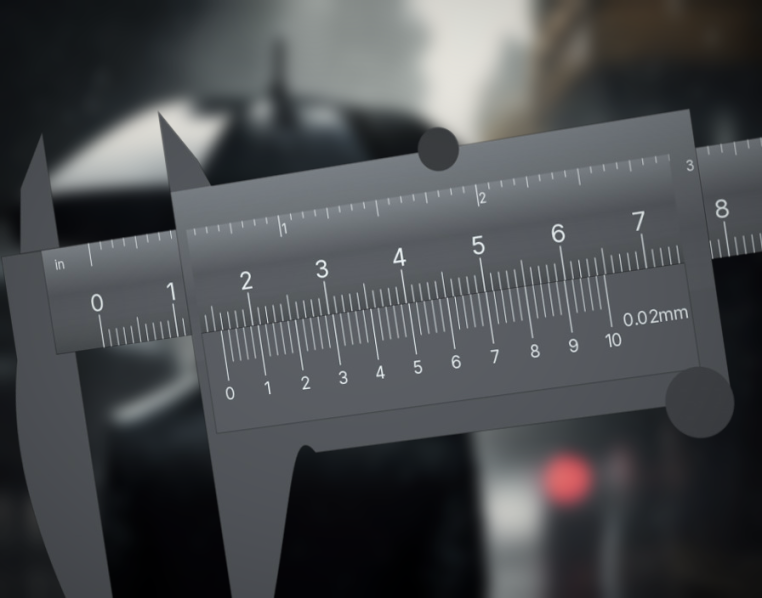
15.8 mm
